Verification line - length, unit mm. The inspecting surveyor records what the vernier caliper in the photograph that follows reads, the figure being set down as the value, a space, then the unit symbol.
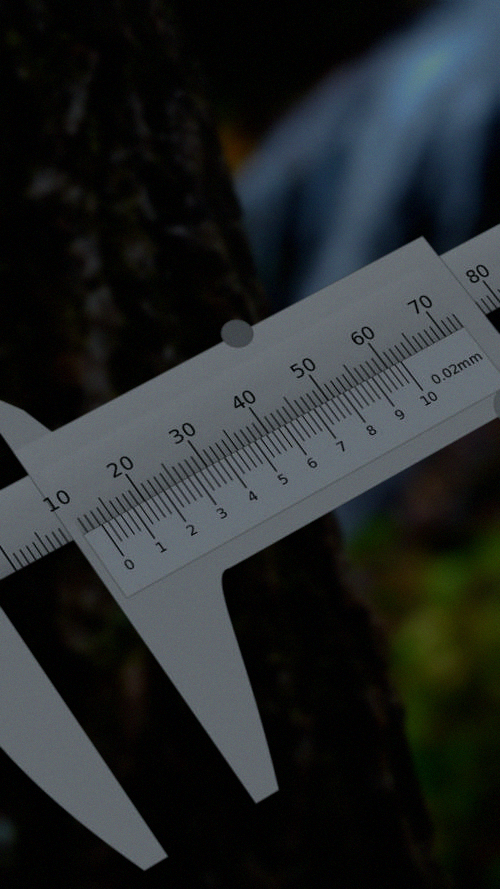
13.2 mm
